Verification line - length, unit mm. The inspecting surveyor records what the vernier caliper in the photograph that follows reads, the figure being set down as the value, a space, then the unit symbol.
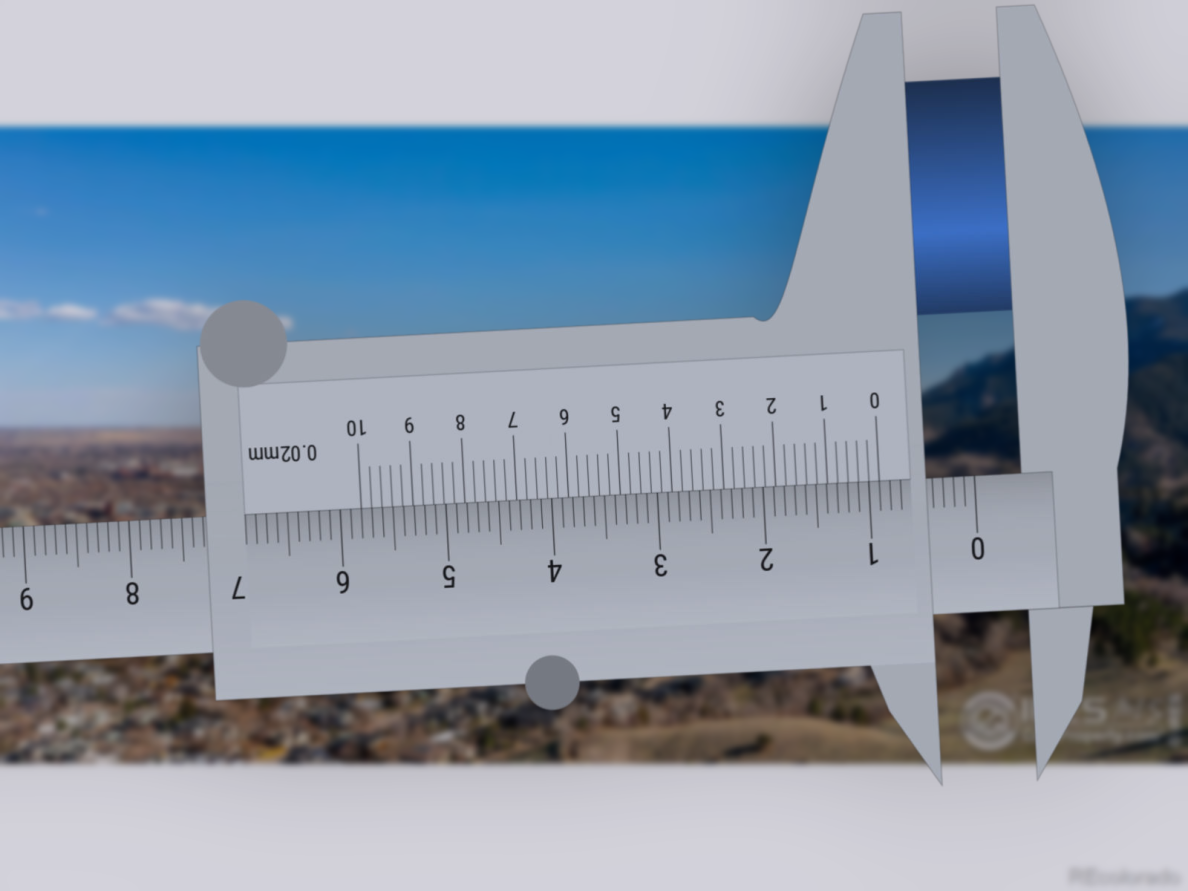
9.0 mm
